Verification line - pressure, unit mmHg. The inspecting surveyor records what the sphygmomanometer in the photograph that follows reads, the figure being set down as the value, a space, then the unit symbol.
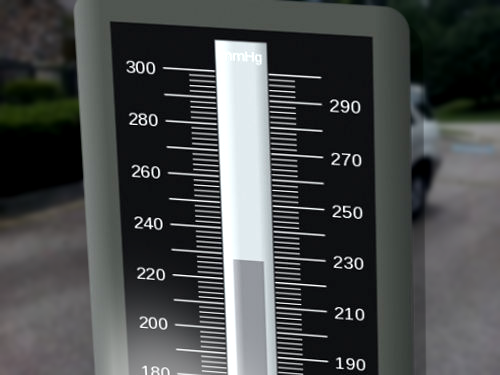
228 mmHg
